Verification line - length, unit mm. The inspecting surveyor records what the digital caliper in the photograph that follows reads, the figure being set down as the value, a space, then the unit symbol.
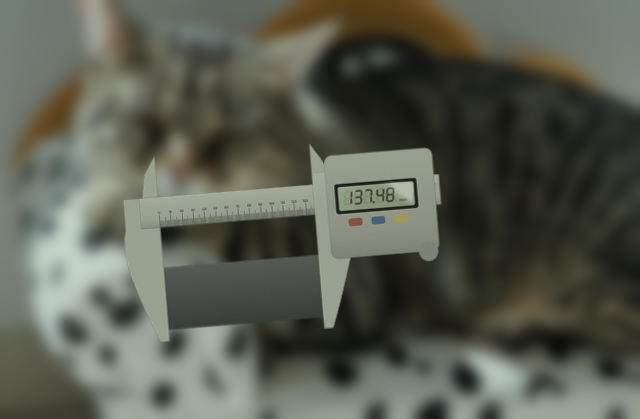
137.48 mm
